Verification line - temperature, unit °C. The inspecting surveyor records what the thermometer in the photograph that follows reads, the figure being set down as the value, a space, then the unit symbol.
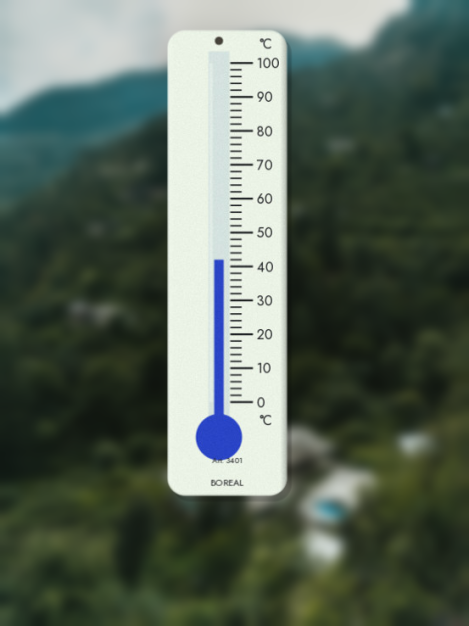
42 °C
